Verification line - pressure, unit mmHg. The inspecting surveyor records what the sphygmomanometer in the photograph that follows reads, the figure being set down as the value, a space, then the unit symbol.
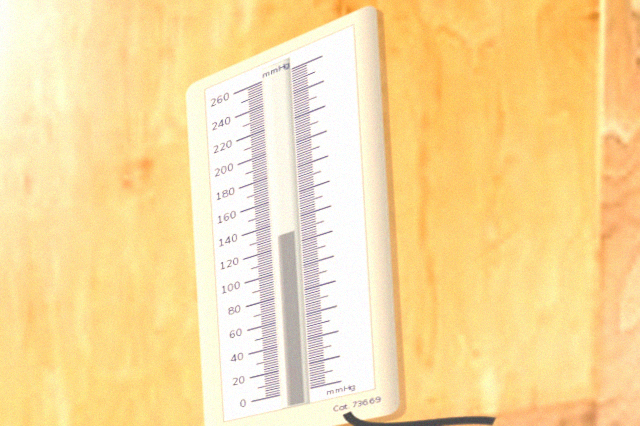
130 mmHg
